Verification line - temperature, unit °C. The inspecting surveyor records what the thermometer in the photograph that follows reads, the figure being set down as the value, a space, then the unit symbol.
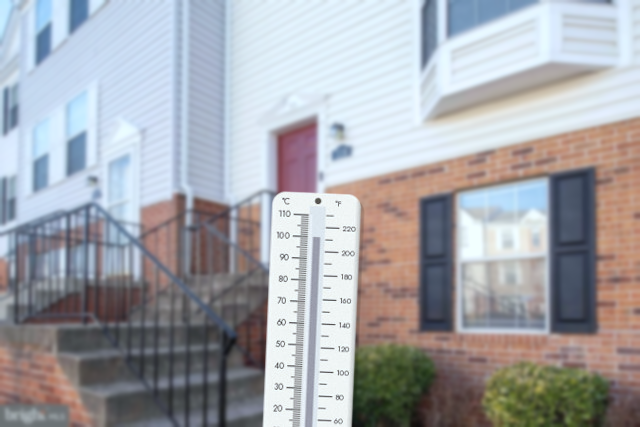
100 °C
